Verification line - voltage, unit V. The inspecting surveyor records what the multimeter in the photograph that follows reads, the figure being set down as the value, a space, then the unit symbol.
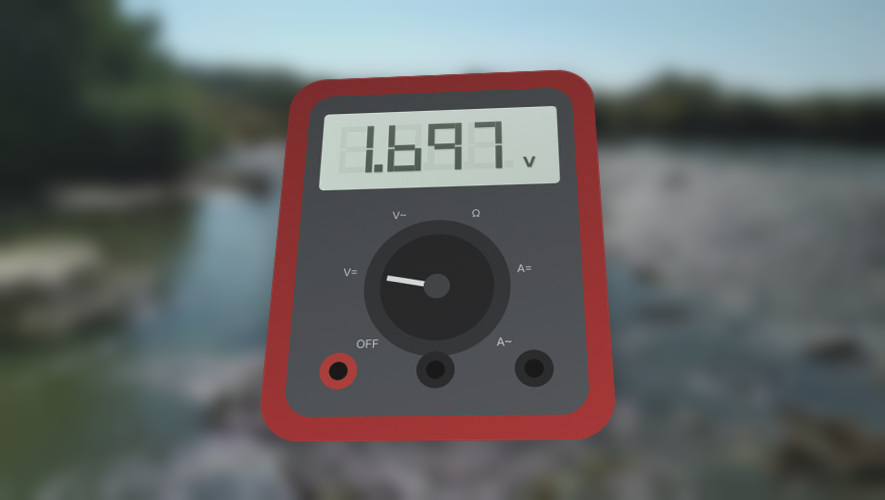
1.697 V
